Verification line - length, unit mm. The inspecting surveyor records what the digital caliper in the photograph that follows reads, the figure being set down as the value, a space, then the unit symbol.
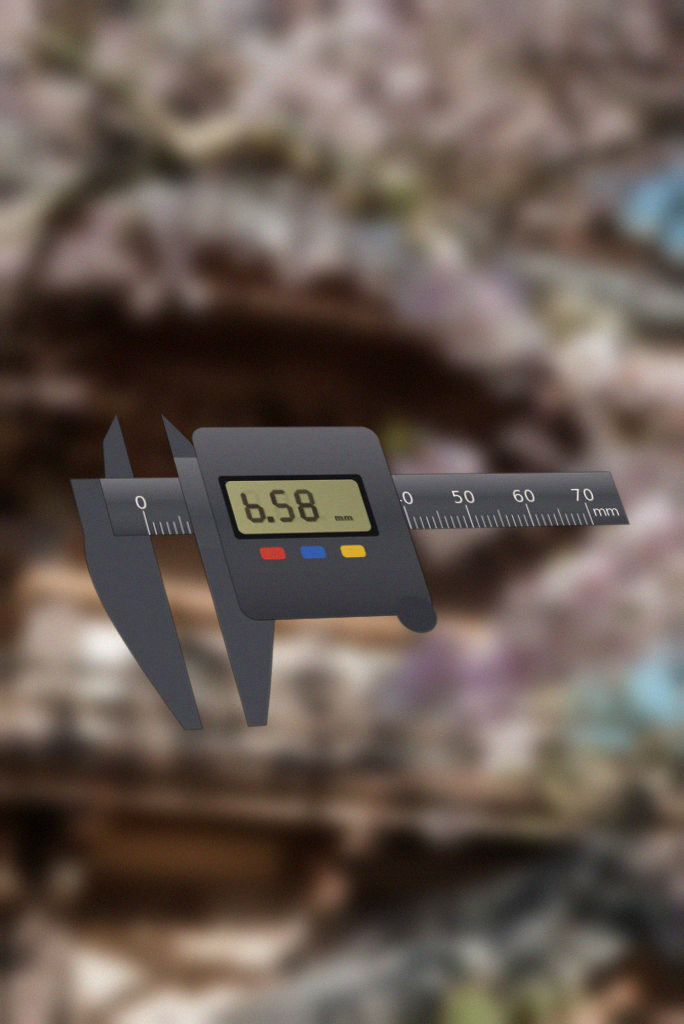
6.58 mm
